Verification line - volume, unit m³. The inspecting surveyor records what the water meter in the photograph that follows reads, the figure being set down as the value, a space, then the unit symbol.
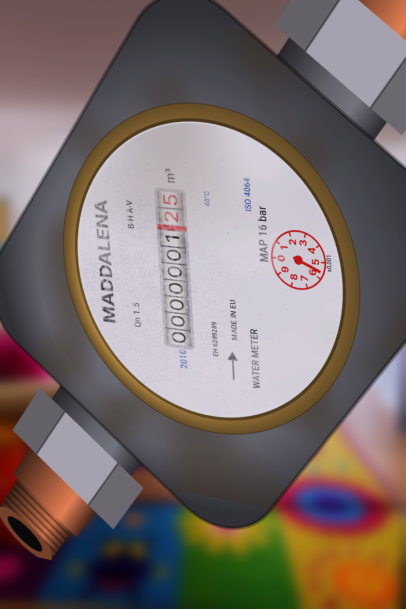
1.255 m³
